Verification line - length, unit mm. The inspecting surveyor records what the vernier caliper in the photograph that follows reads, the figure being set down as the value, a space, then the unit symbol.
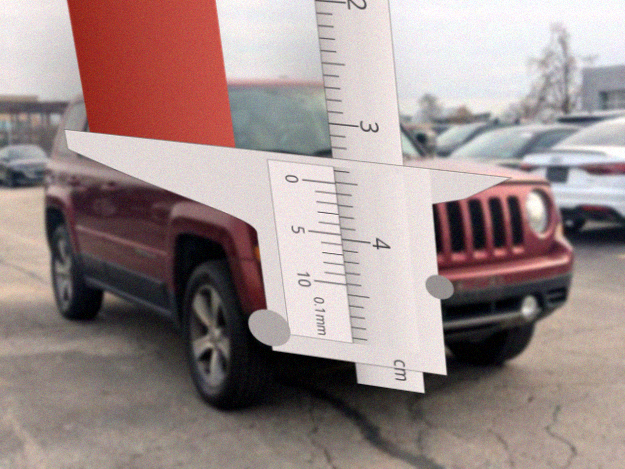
35.1 mm
